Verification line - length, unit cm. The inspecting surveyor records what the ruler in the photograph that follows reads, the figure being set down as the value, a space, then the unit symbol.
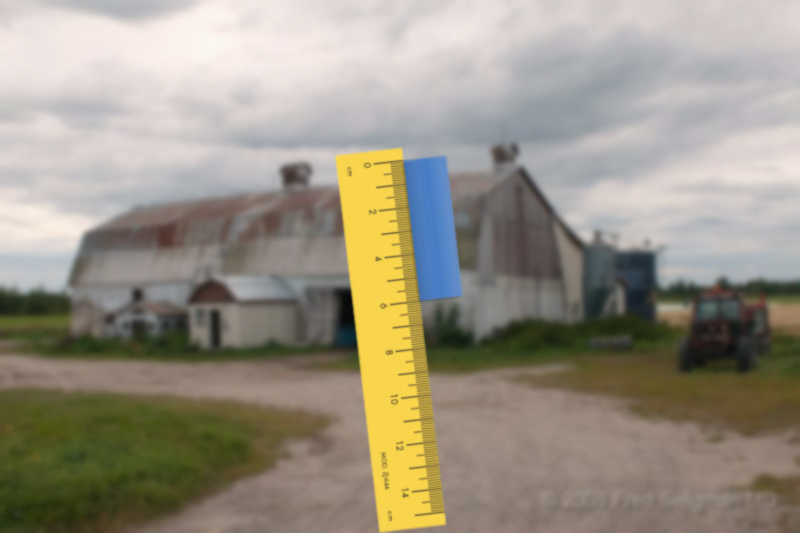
6 cm
